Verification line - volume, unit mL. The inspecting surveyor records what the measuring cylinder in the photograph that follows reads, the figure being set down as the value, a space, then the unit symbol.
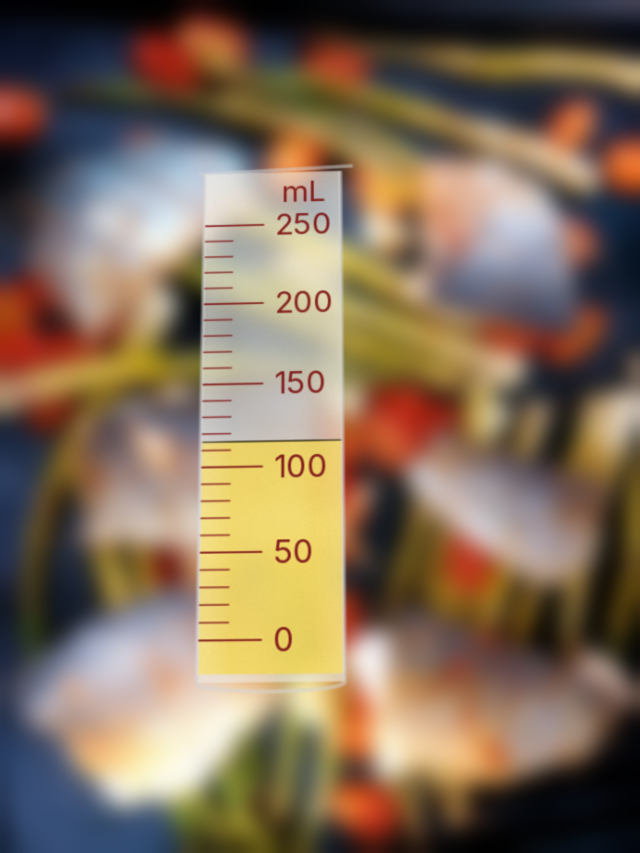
115 mL
